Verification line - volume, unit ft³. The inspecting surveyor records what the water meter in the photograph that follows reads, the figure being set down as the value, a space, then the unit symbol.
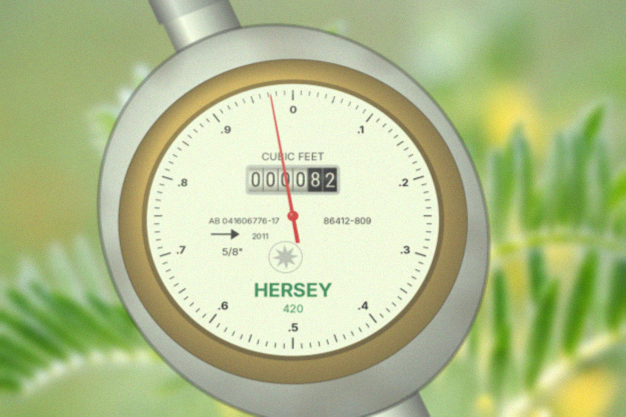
81.97 ft³
